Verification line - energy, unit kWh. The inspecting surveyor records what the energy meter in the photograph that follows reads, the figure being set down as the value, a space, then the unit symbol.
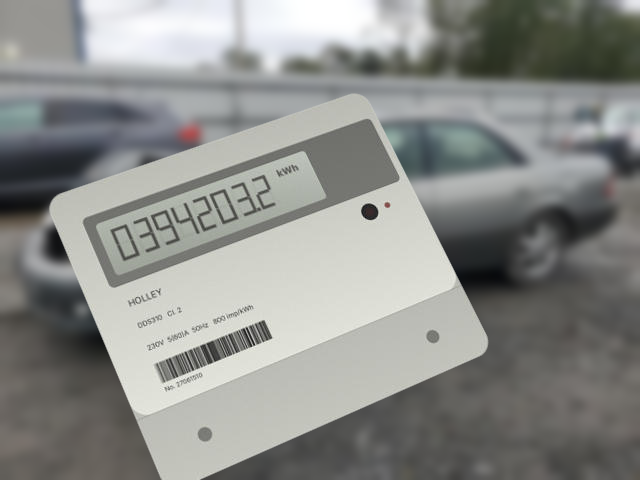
394203.2 kWh
